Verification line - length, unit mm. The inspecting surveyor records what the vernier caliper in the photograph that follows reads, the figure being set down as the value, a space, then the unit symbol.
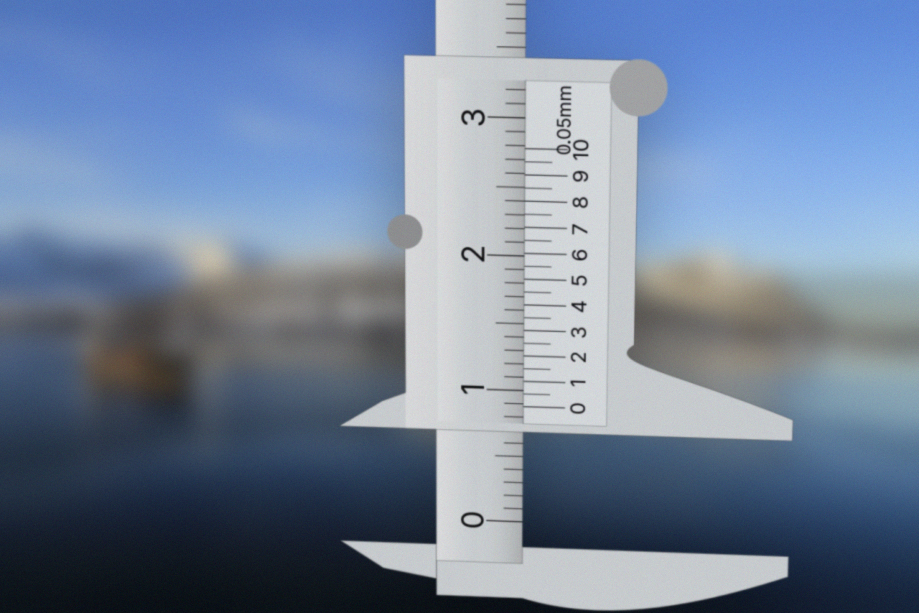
8.8 mm
